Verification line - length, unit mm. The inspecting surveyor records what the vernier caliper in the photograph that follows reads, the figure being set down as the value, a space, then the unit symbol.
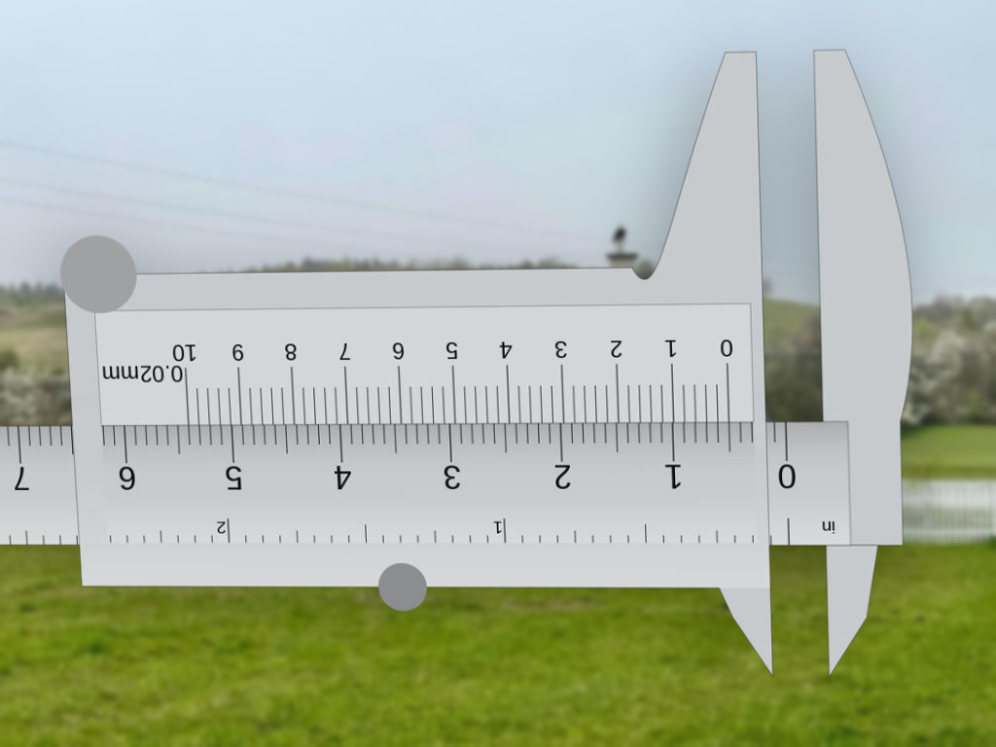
5.0 mm
